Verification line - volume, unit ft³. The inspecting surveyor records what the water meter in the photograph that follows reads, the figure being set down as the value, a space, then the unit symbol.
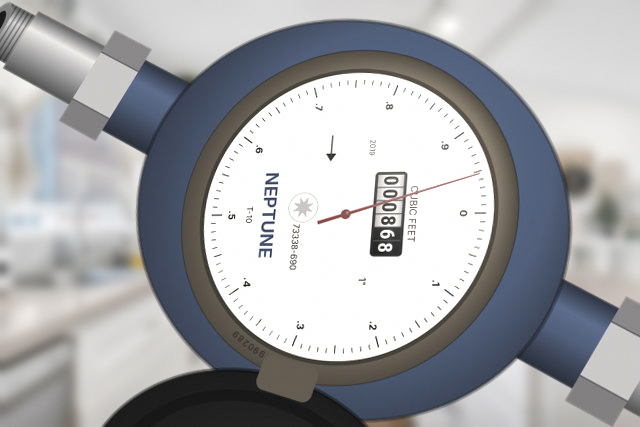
867.95 ft³
